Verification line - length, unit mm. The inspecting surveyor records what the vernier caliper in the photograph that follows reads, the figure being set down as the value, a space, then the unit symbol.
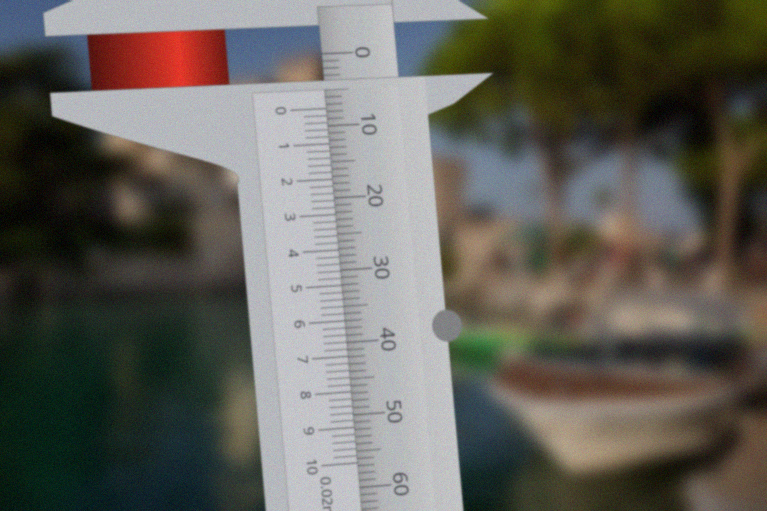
7.6 mm
